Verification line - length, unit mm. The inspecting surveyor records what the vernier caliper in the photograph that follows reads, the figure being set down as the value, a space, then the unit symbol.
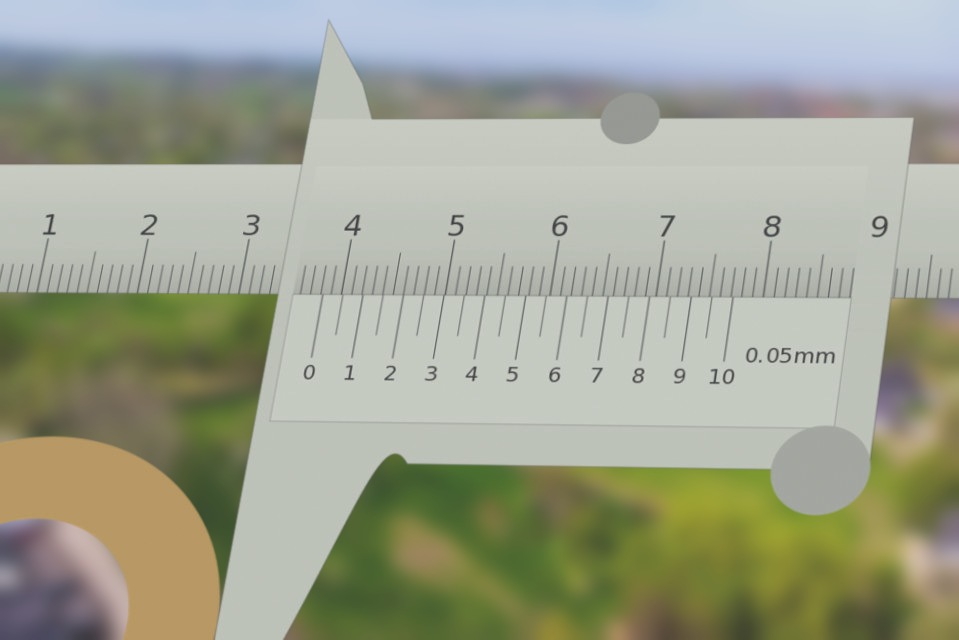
38.2 mm
